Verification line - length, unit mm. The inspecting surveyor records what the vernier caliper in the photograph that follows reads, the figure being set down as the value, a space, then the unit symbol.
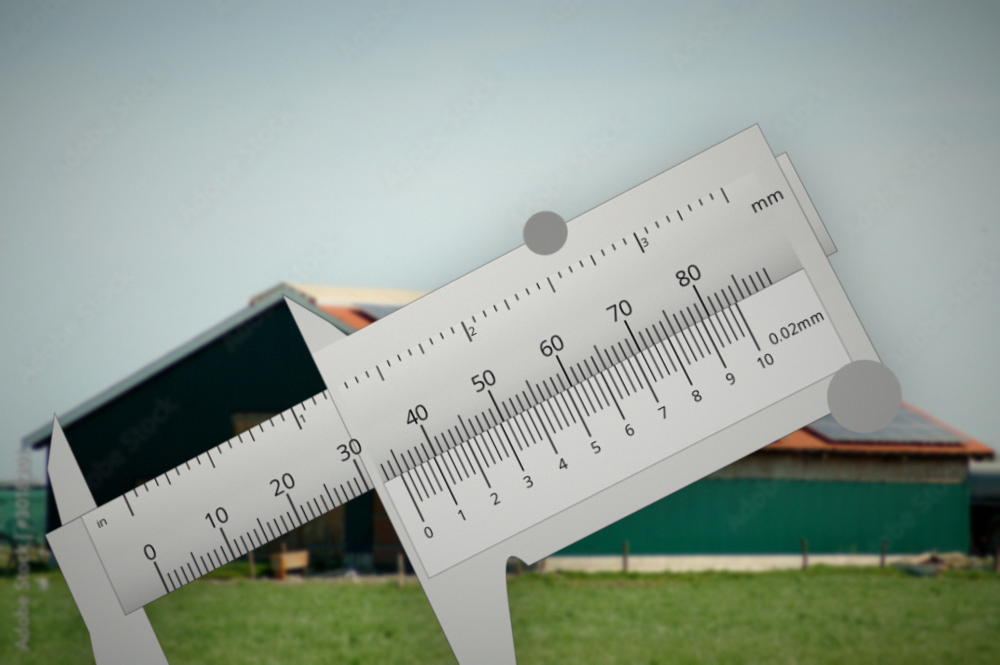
34.8 mm
